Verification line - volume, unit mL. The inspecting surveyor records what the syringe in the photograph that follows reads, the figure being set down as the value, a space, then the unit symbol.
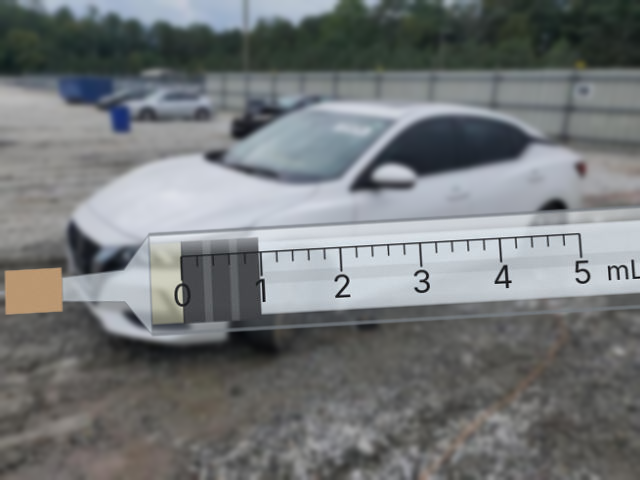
0 mL
